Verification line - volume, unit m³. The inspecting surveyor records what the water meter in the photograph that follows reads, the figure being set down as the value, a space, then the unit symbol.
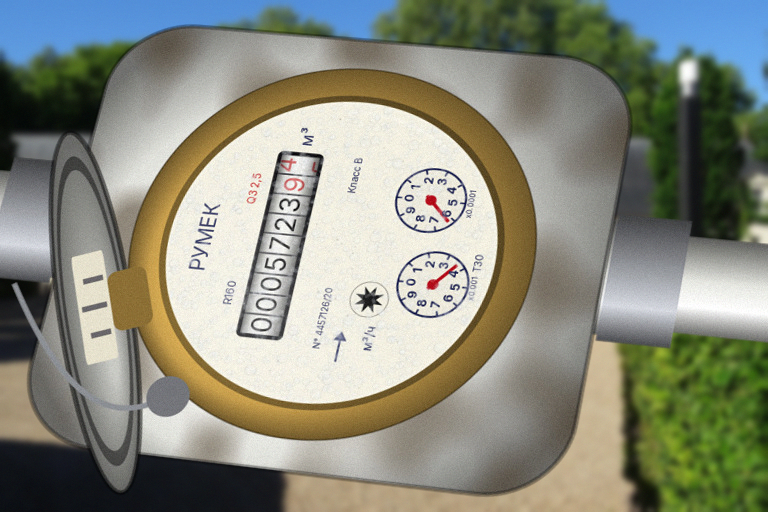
5723.9436 m³
